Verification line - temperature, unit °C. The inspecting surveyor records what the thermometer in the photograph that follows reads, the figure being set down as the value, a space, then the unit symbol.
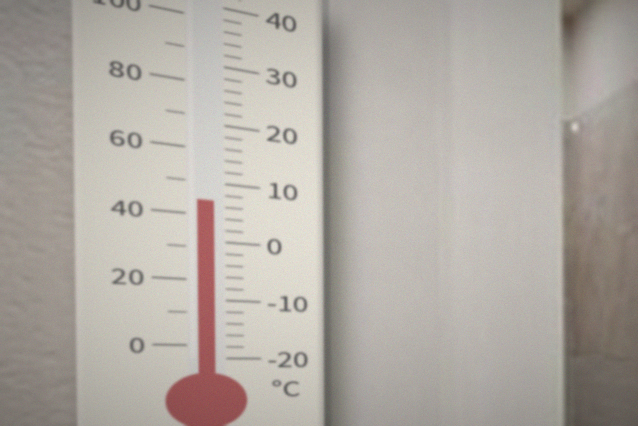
7 °C
